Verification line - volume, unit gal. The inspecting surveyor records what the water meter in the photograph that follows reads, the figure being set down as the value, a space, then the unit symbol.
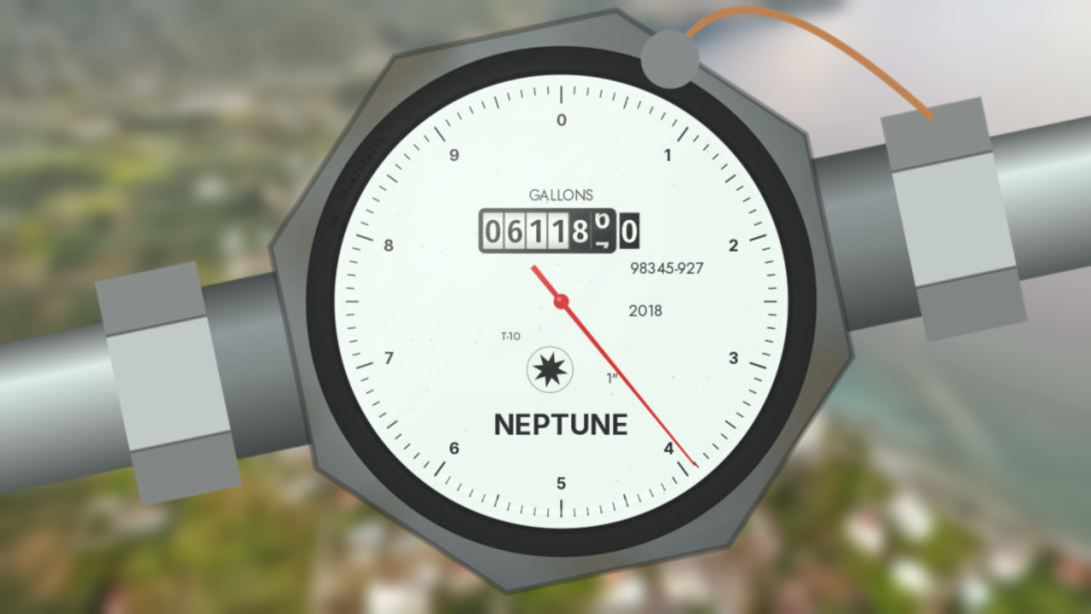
611863.9 gal
